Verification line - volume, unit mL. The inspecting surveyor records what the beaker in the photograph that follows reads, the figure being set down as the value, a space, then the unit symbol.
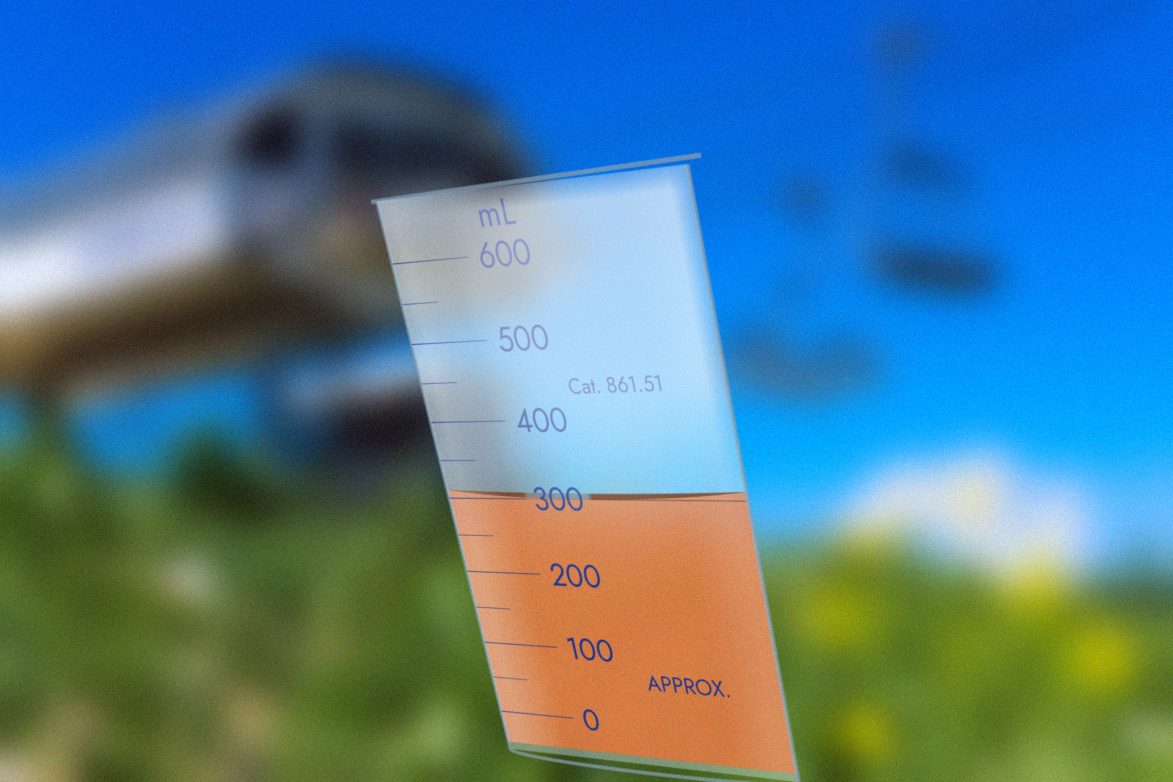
300 mL
